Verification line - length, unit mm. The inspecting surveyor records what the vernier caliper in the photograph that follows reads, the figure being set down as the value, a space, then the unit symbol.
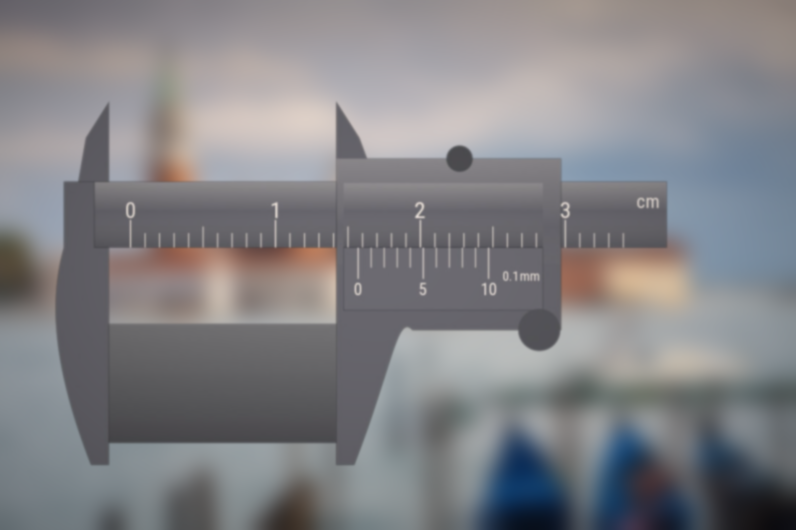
15.7 mm
